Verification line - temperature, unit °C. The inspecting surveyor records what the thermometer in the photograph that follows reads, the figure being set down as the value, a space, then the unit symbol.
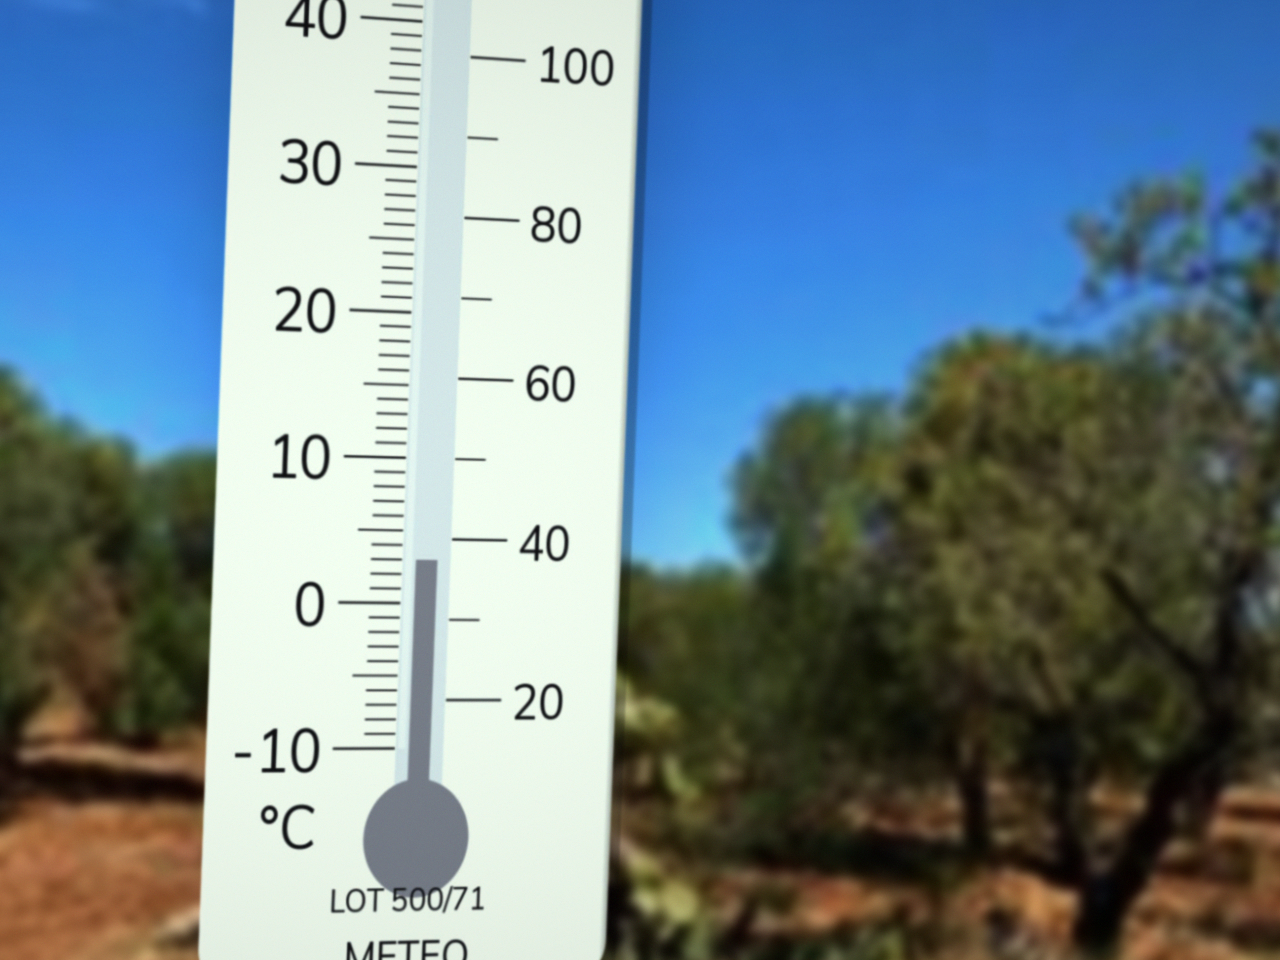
3 °C
